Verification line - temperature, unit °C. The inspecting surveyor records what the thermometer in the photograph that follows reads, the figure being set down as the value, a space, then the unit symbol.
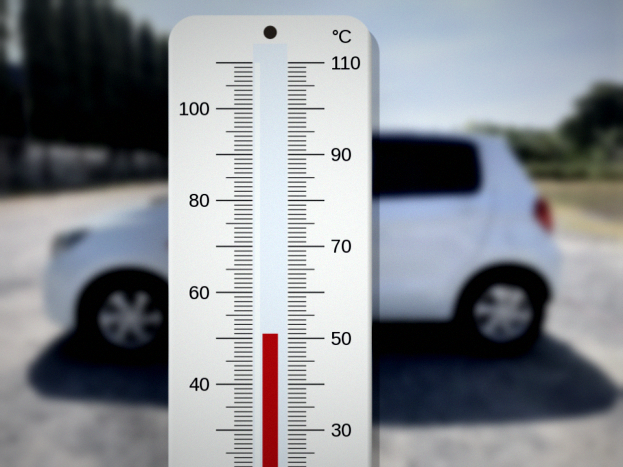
51 °C
